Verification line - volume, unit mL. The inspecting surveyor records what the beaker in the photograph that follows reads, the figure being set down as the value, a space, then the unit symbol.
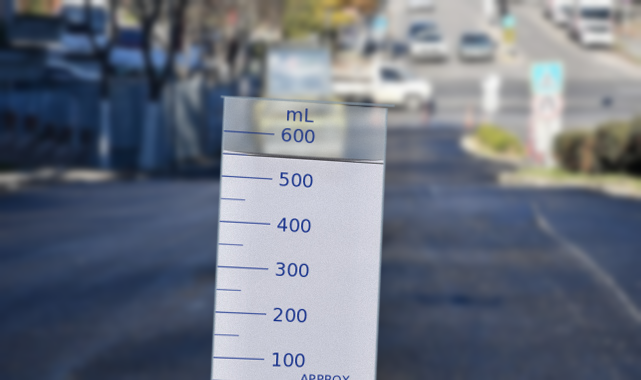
550 mL
